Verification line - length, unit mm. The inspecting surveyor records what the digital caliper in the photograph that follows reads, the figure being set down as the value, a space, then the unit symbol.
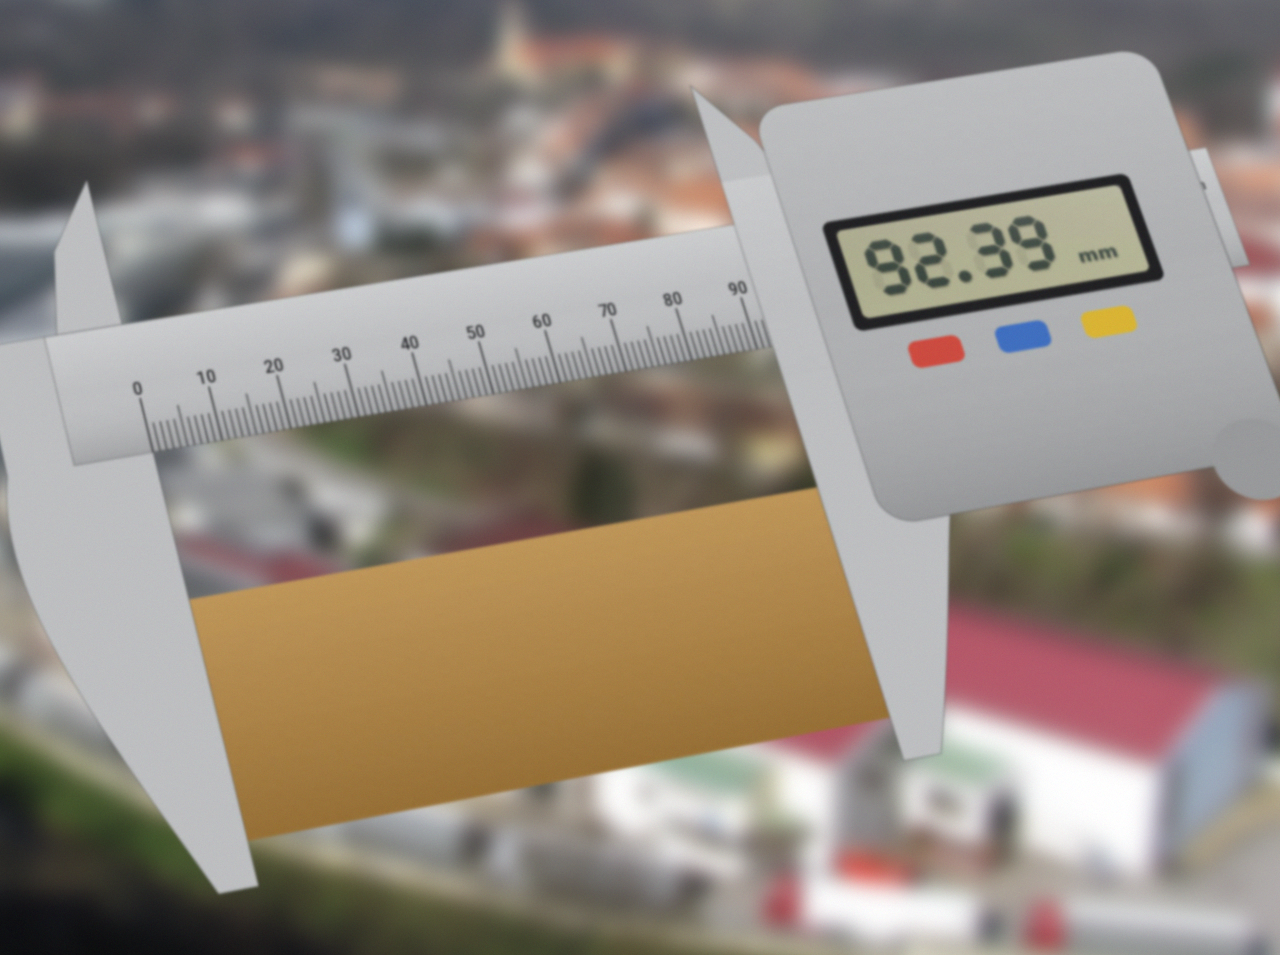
92.39 mm
